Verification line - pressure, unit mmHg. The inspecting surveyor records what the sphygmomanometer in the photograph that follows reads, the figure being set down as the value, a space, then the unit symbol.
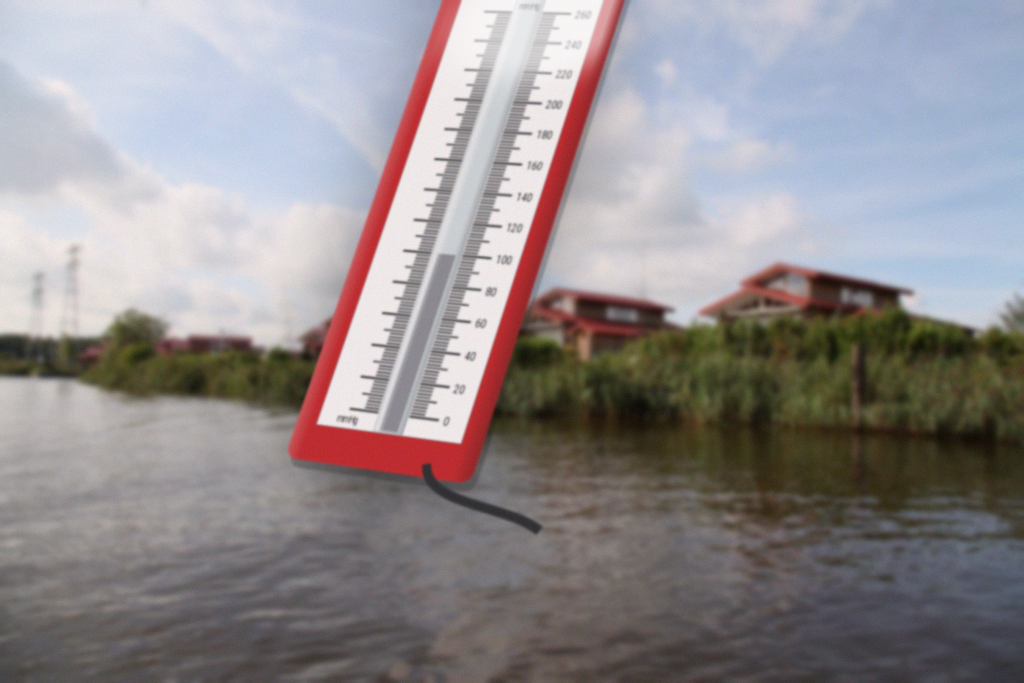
100 mmHg
